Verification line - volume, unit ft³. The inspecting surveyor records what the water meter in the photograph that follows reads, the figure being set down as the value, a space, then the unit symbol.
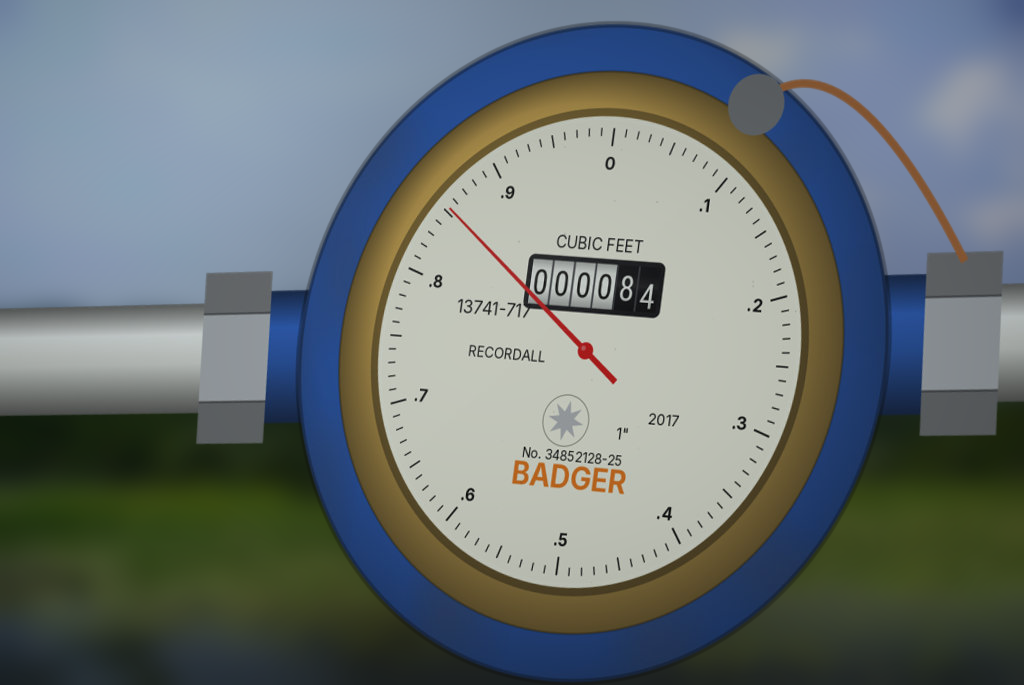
83.85 ft³
